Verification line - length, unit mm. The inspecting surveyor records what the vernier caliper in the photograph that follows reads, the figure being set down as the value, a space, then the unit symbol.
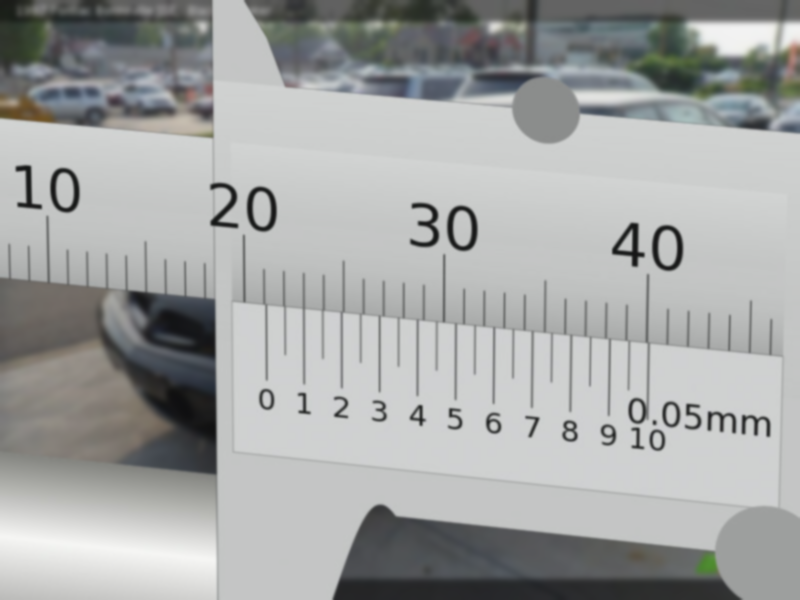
21.1 mm
